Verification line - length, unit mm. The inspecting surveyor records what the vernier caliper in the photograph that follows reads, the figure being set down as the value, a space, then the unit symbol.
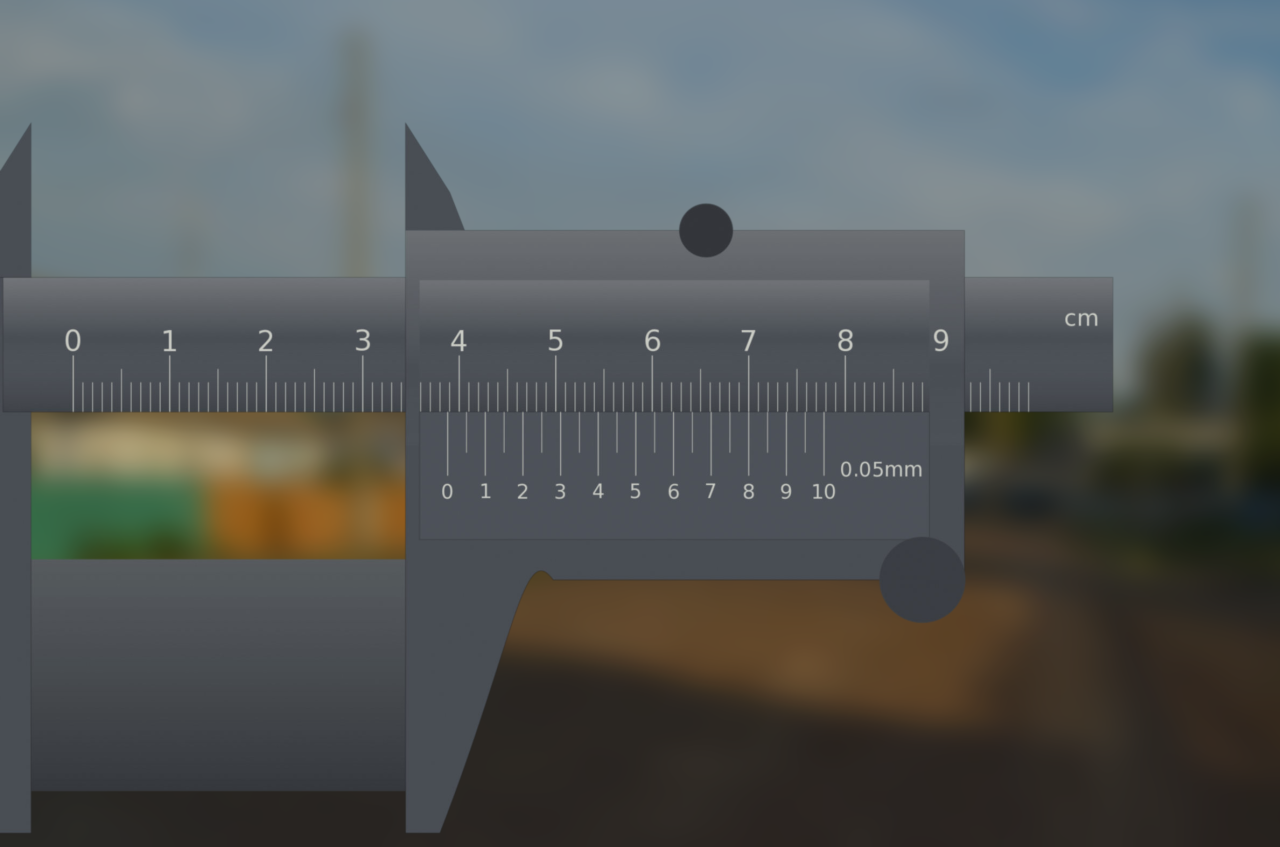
38.8 mm
